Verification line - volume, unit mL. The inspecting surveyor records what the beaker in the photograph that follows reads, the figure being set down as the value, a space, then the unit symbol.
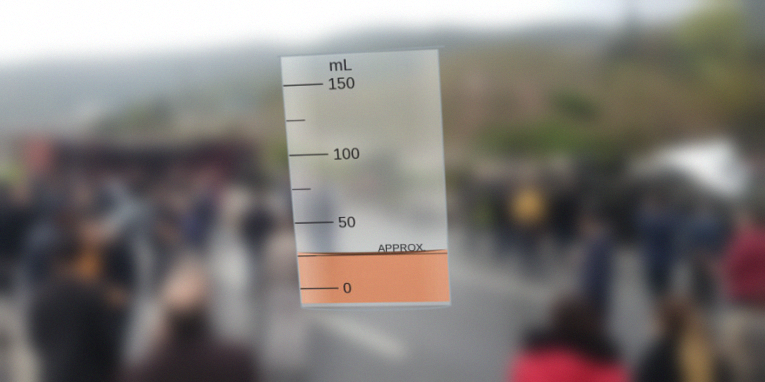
25 mL
